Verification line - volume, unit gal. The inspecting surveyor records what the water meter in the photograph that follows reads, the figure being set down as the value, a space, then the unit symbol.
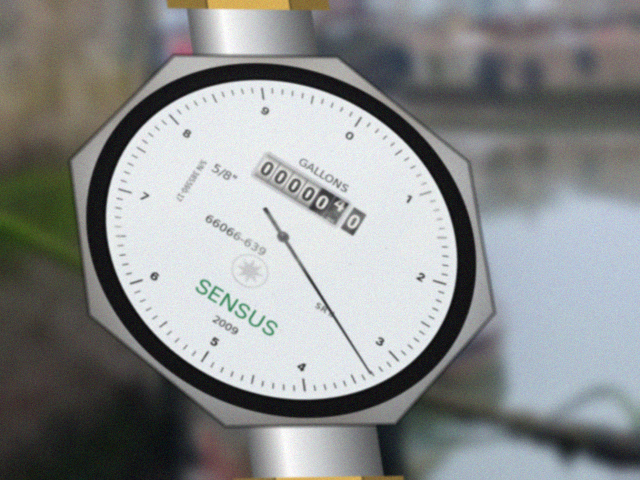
43.3 gal
